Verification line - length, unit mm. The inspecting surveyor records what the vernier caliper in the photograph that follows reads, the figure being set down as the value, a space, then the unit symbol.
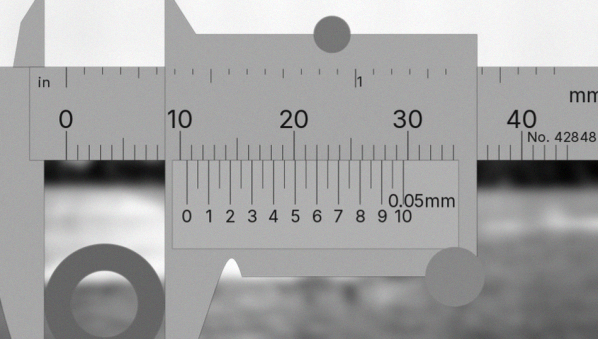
10.6 mm
